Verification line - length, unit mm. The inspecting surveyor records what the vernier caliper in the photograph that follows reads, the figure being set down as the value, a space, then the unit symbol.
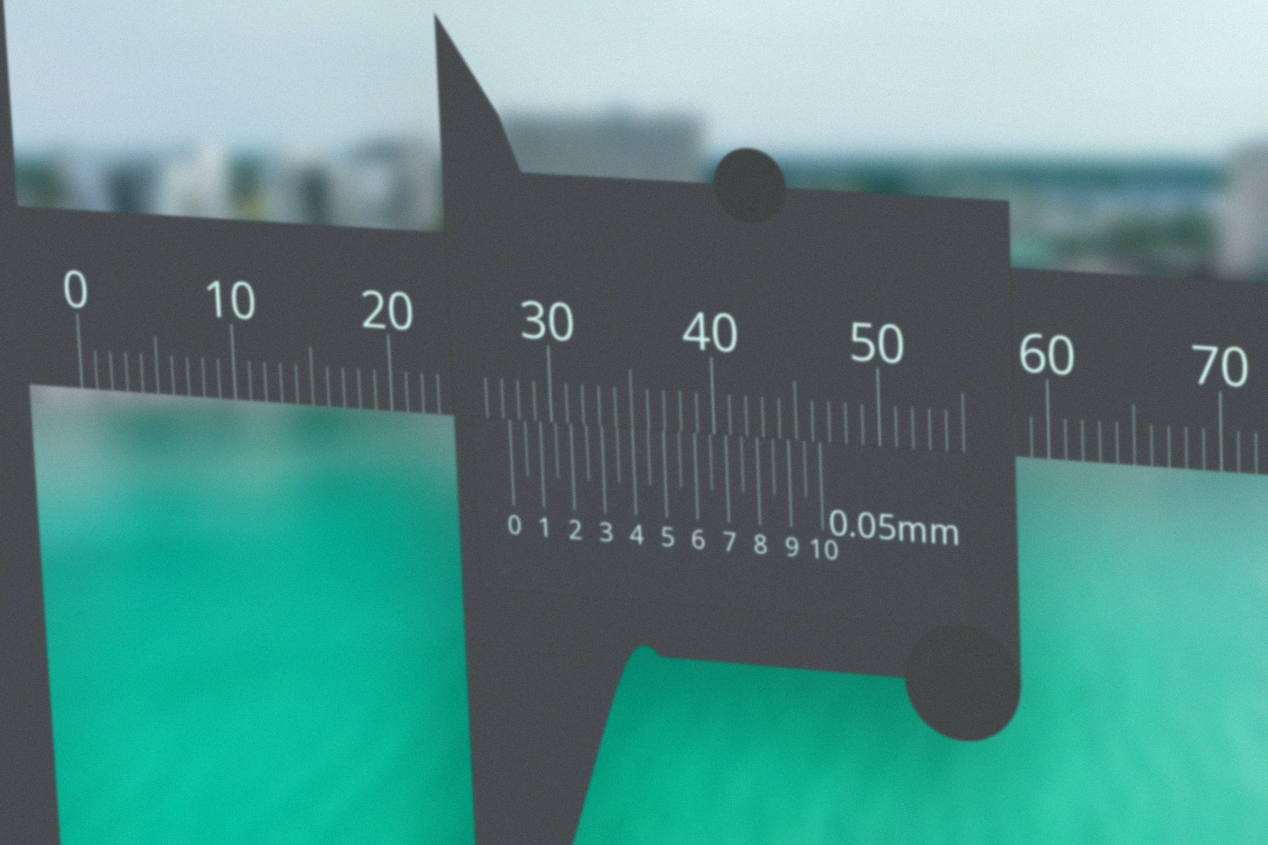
27.4 mm
